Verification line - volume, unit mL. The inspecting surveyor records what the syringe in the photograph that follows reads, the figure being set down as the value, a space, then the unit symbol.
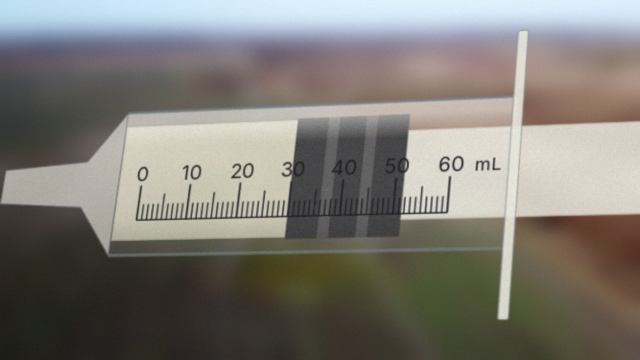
30 mL
